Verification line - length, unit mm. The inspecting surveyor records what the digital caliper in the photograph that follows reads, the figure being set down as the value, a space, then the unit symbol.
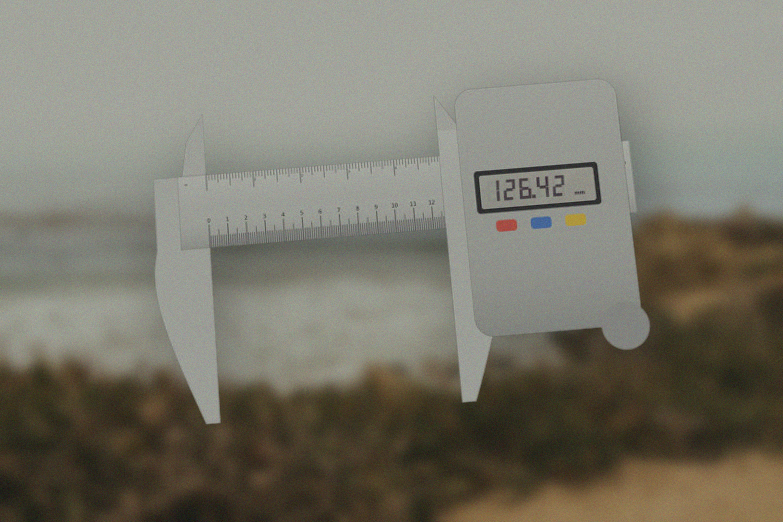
126.42 mm
